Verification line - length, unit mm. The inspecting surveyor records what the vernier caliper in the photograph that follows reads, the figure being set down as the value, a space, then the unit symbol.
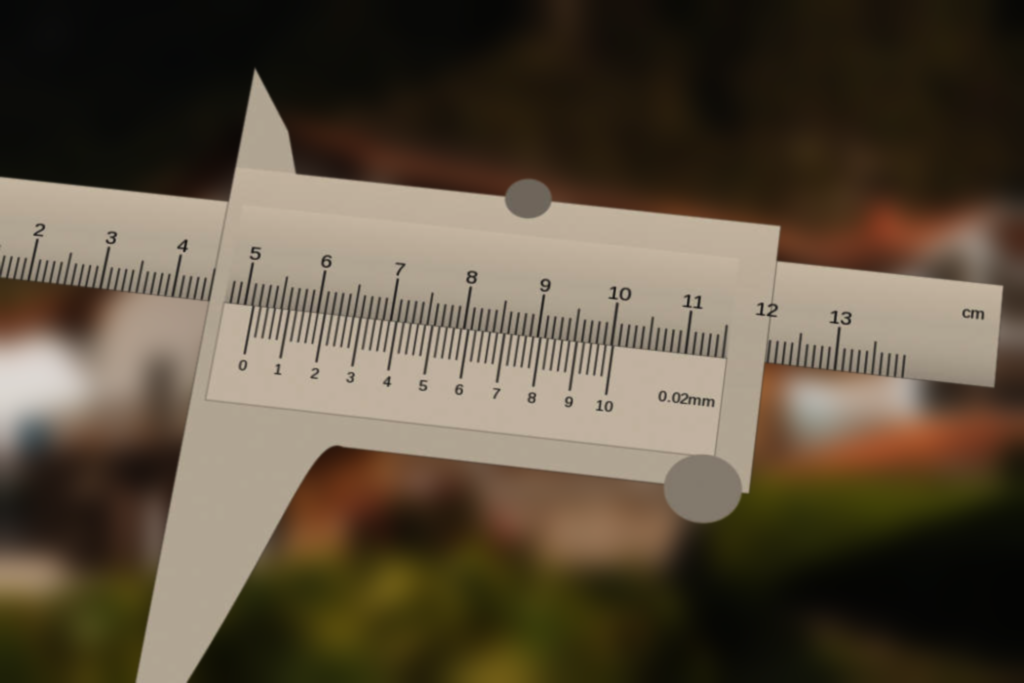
51.2 mm
